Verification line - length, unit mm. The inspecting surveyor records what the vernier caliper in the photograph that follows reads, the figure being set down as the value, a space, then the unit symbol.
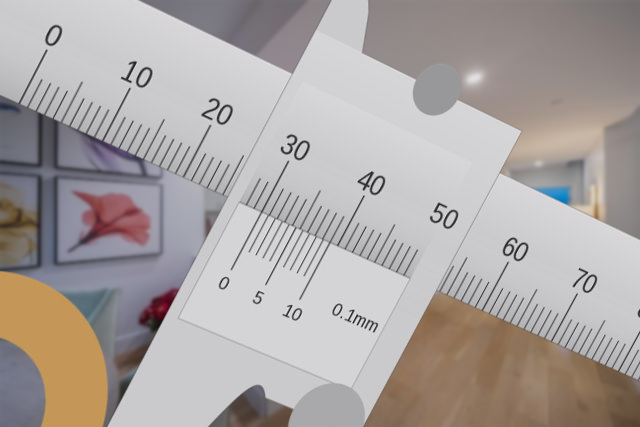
30.0 mm
